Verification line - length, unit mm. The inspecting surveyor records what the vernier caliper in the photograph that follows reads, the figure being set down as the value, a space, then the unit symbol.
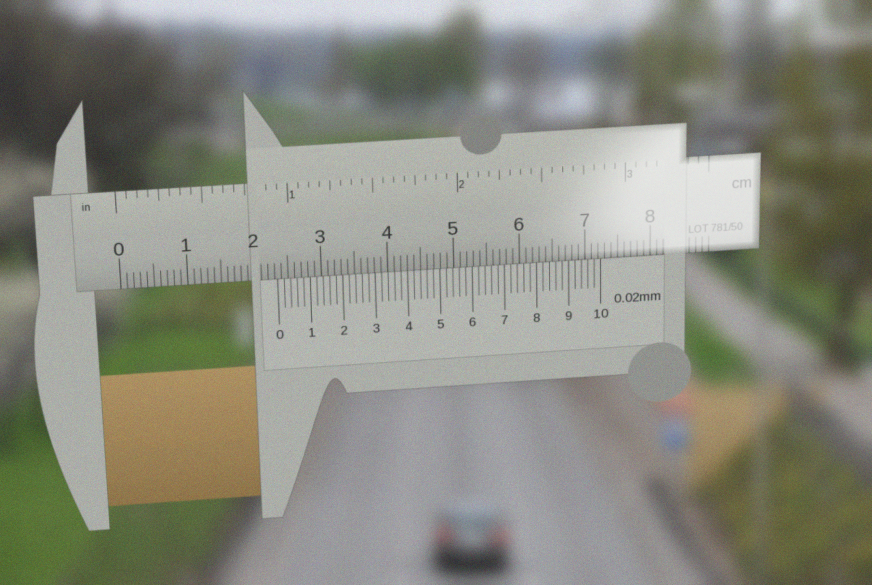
23.4 mm
